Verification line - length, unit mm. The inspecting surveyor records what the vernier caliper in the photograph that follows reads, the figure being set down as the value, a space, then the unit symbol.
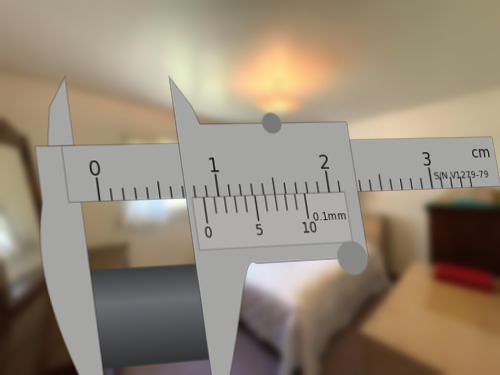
8.7 mm
